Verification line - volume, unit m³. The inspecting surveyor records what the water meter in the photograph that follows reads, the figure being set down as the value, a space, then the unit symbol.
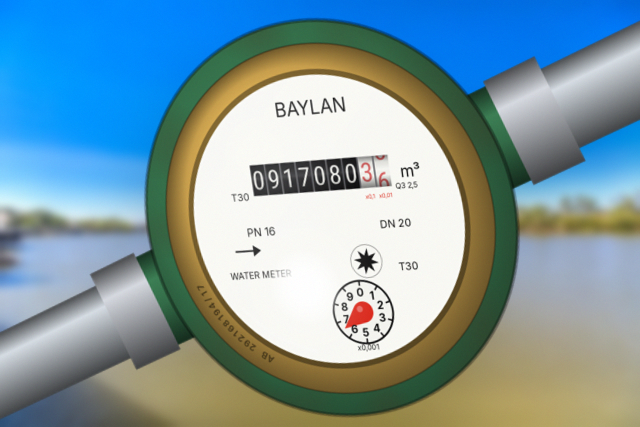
917080.356 m³
